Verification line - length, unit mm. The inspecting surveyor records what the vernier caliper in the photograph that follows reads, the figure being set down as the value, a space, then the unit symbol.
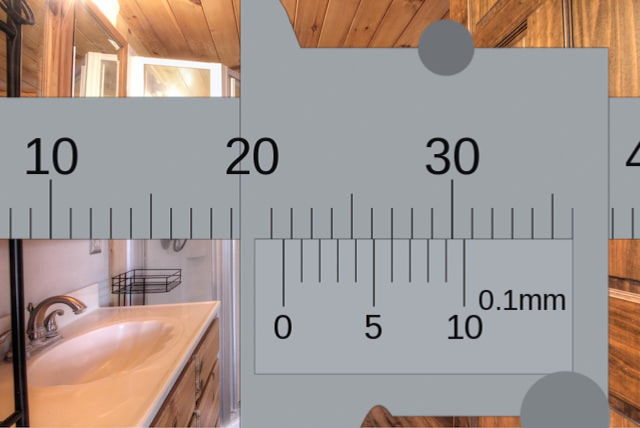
21.6 mm
